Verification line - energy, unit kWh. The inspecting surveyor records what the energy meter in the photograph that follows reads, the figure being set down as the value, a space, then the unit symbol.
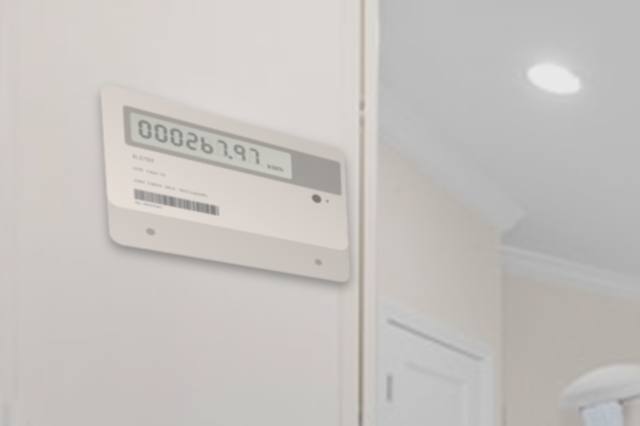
267.97 kWh
